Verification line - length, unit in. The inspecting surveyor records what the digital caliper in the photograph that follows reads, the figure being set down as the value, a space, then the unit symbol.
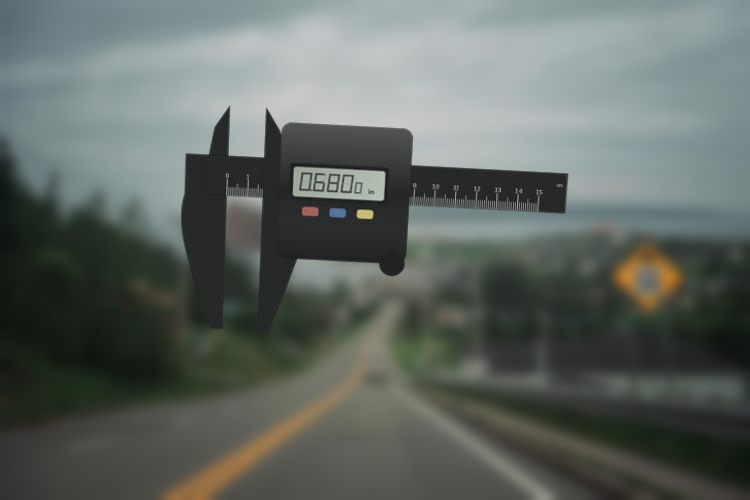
0.6800 in
